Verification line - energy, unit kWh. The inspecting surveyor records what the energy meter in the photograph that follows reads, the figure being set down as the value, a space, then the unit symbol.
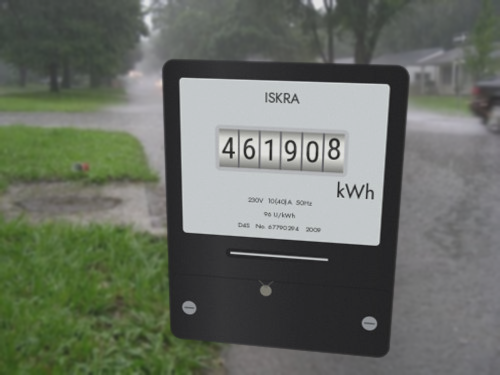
461908 kWh
